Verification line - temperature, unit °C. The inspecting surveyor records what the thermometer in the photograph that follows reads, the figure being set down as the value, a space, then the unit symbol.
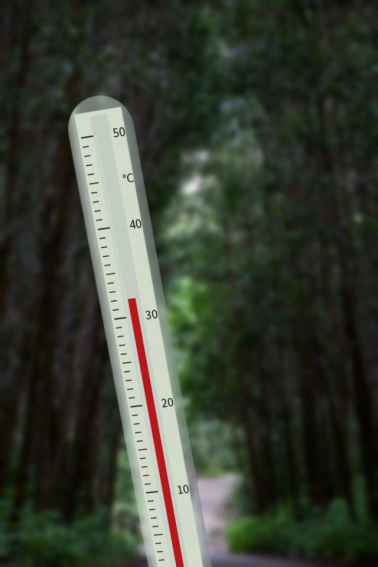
32 °C
